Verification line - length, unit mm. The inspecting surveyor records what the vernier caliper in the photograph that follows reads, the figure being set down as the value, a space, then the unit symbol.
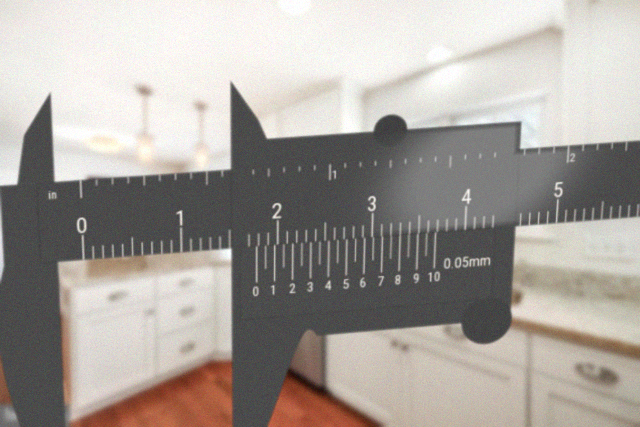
17.8 mm
